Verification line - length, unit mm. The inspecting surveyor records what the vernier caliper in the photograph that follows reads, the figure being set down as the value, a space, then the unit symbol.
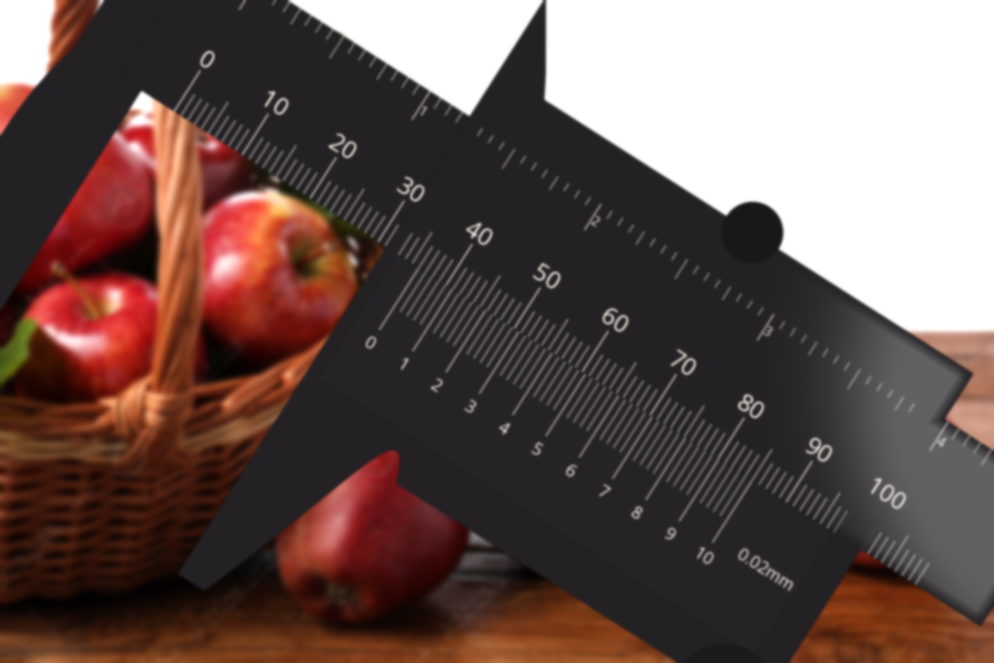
36.0 mm
